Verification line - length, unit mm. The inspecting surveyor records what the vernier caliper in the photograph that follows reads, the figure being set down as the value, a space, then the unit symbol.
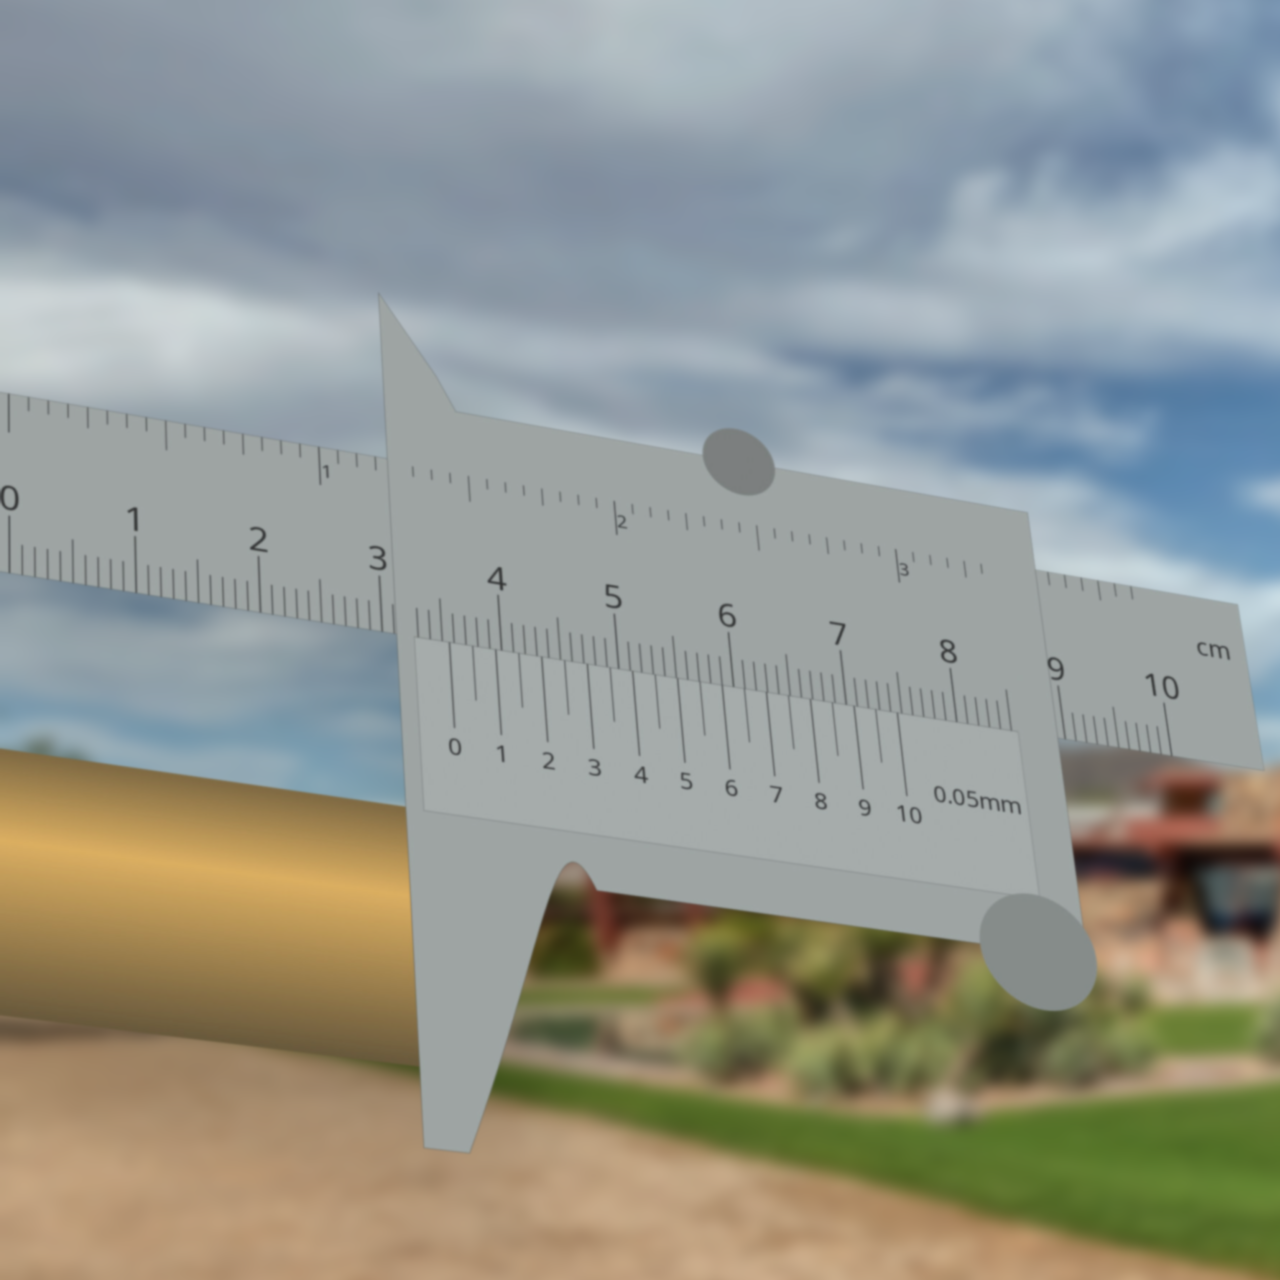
35.6 mm
